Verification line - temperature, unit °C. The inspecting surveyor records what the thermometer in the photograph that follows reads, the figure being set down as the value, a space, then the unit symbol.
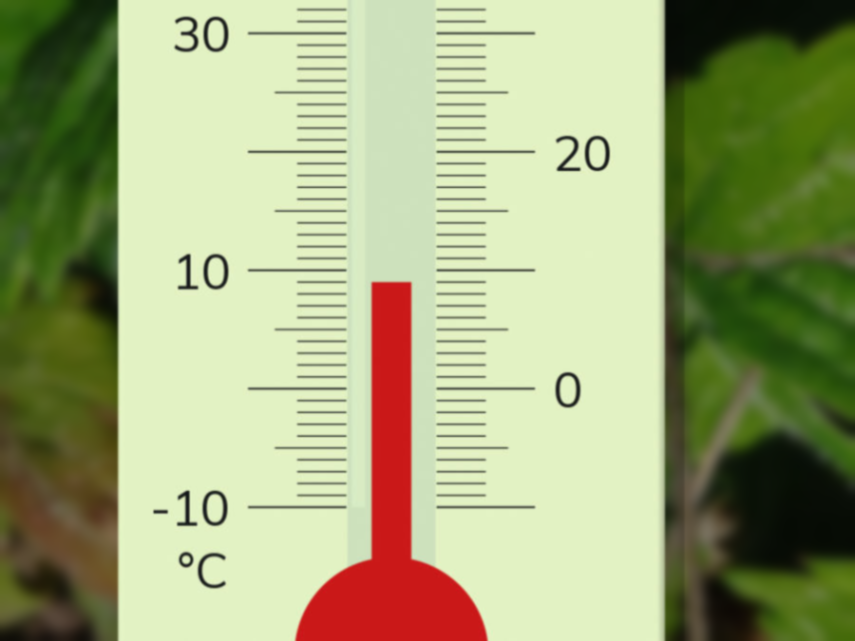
9 °C
